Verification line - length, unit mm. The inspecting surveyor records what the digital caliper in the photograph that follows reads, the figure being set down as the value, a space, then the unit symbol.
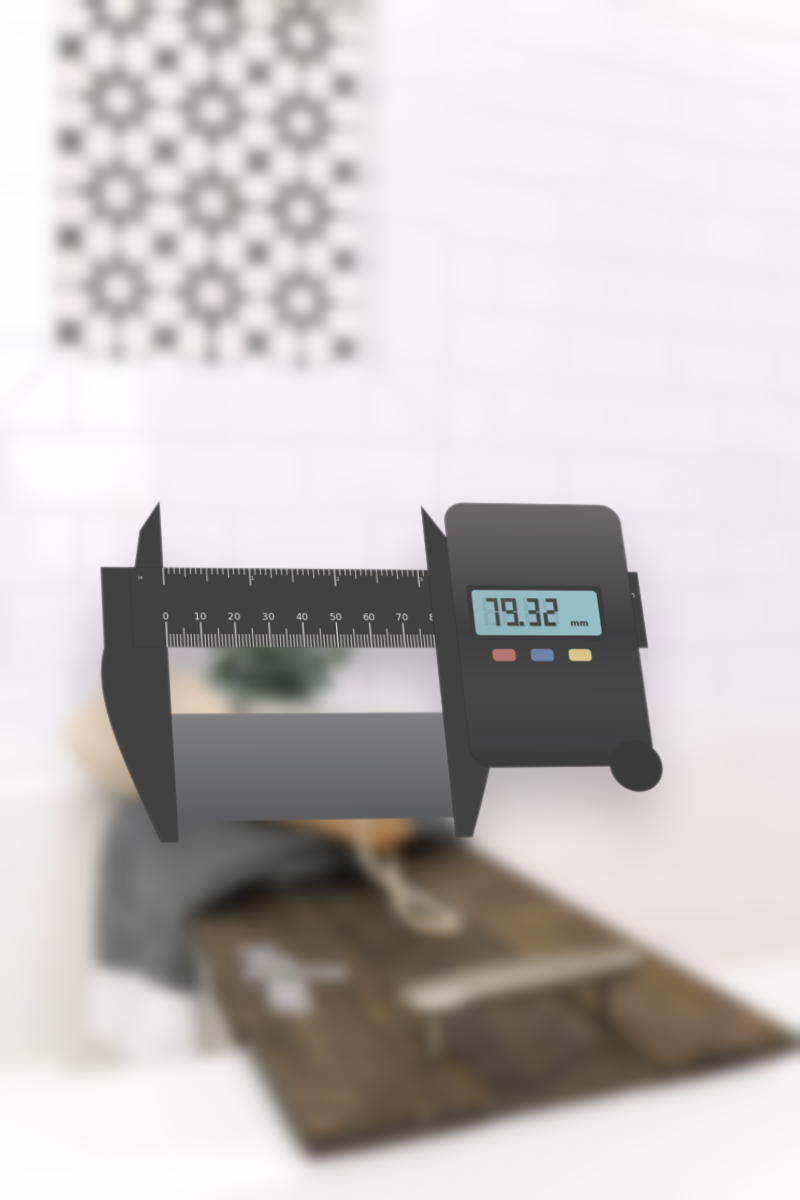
79.32 mm
